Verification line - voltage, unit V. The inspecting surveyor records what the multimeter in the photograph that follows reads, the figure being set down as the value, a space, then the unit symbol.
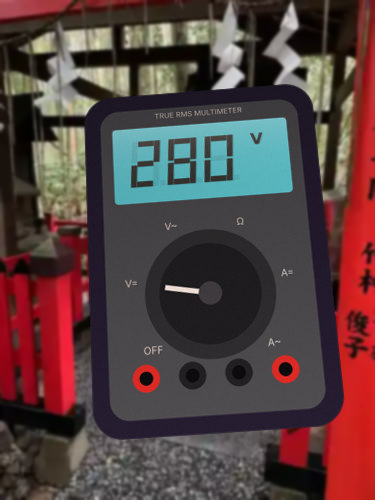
280 V
